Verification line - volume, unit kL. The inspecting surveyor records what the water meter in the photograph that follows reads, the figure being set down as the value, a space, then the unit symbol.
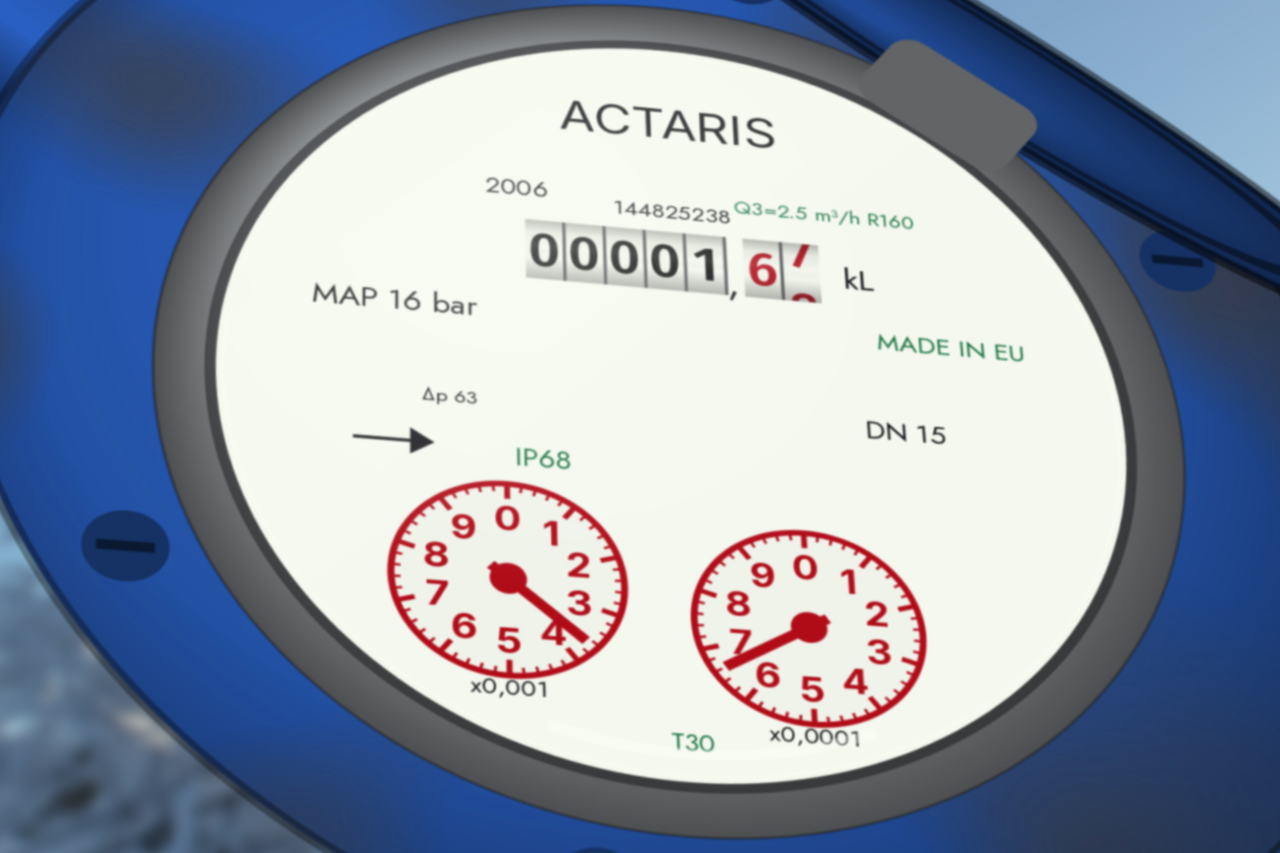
1.6736 kL
